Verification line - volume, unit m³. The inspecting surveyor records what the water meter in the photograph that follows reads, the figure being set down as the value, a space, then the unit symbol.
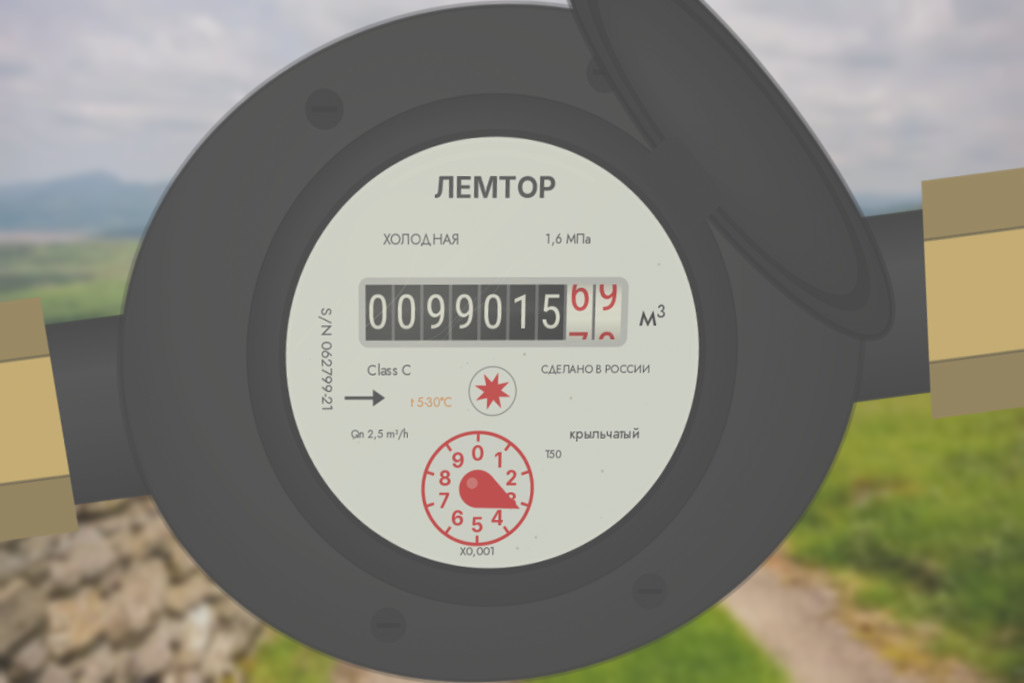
99015.693 m³
